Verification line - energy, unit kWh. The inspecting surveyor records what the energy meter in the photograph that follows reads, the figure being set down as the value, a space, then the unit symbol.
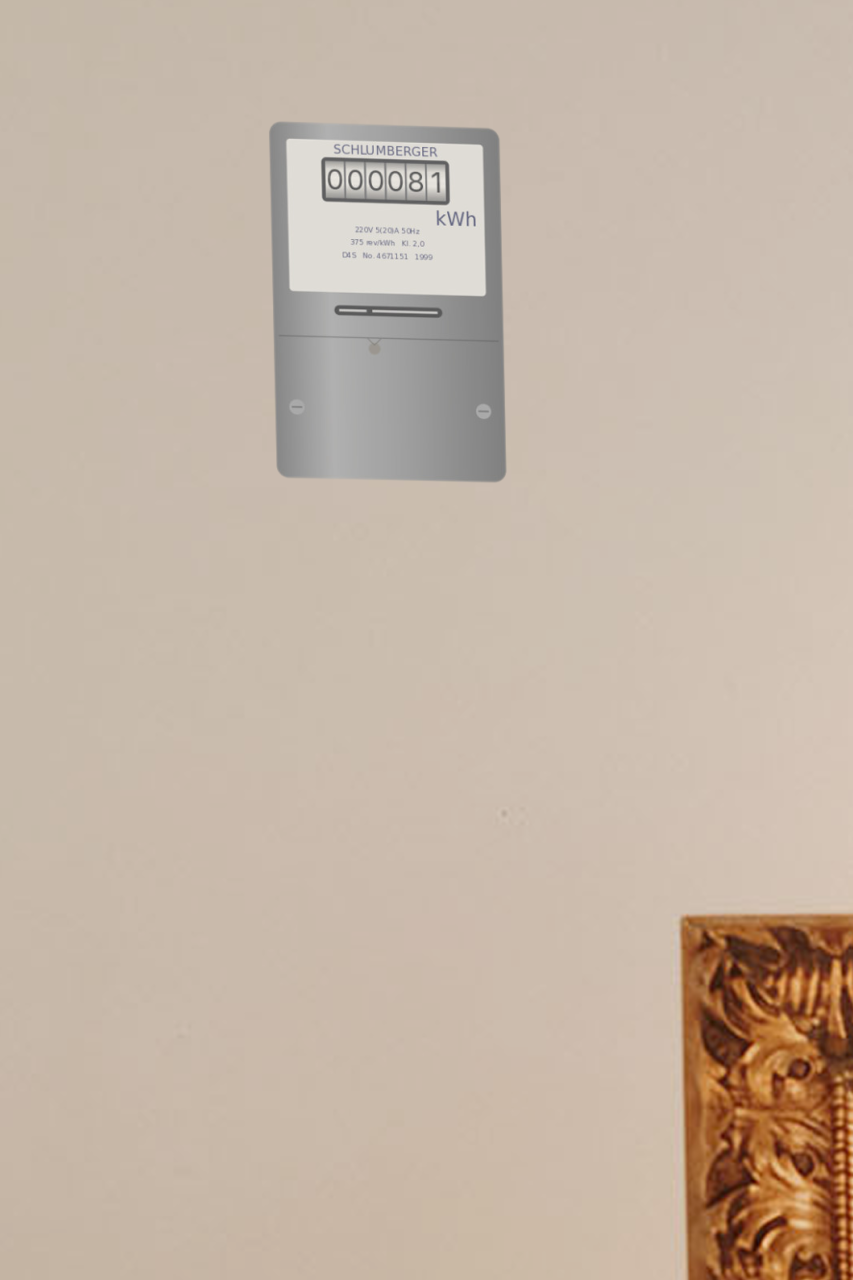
81 kWh
